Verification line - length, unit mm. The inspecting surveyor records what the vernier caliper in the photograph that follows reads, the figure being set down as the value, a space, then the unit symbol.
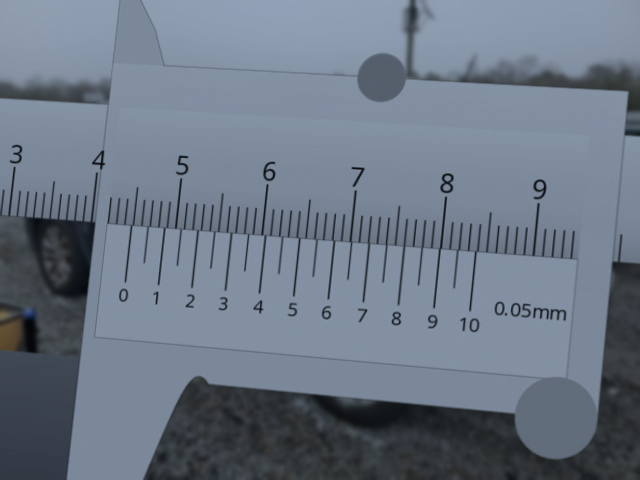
44.8 mm
